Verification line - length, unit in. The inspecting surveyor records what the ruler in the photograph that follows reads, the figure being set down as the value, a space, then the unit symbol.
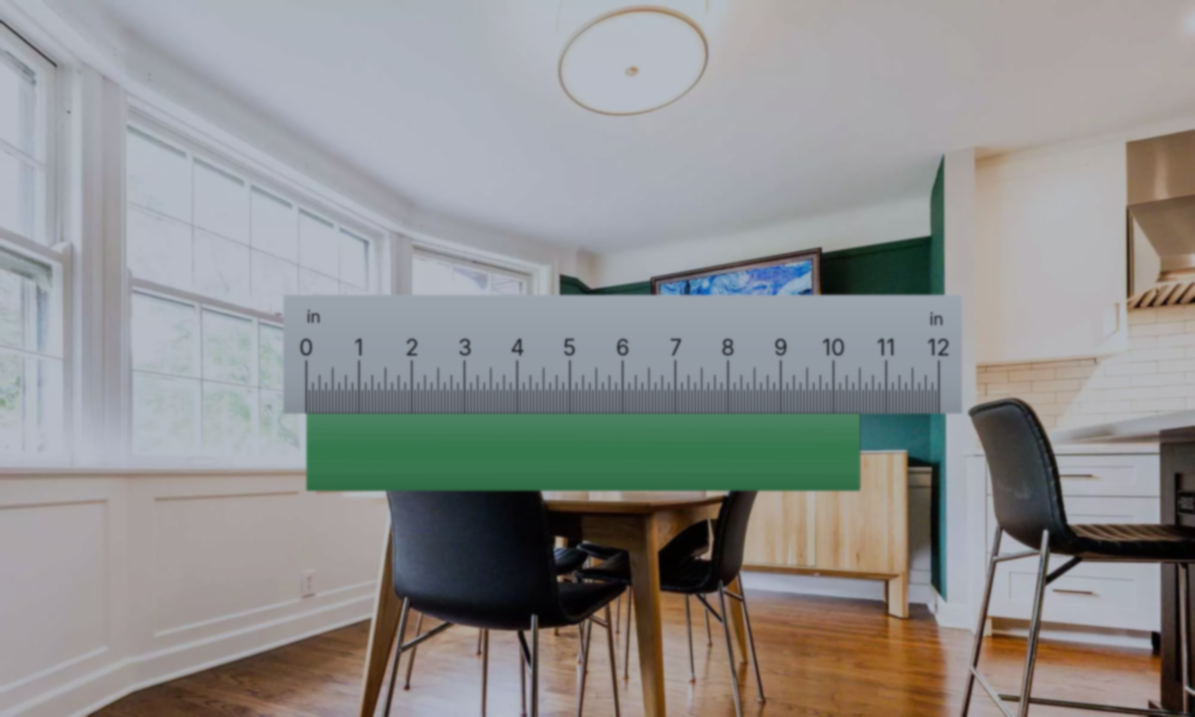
10.5 in
